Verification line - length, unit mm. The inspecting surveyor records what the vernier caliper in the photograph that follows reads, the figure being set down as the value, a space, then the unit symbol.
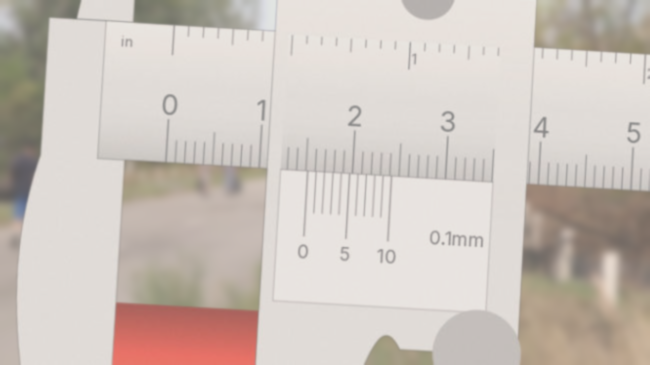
15.2 mm
